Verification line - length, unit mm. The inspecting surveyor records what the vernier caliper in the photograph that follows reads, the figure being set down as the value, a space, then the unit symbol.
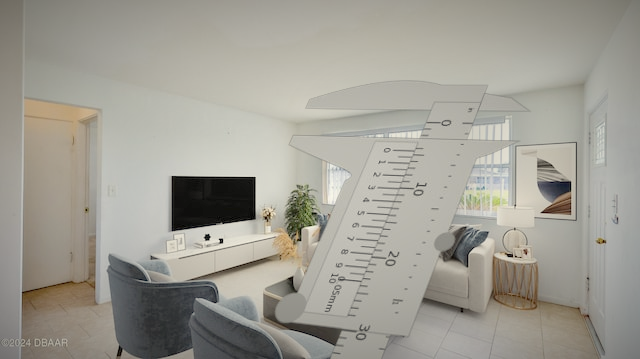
4.4 mm
